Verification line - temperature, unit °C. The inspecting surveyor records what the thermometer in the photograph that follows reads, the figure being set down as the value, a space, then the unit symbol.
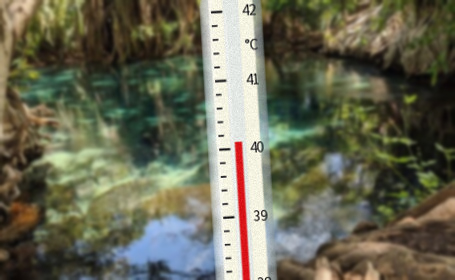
40.1 °C
